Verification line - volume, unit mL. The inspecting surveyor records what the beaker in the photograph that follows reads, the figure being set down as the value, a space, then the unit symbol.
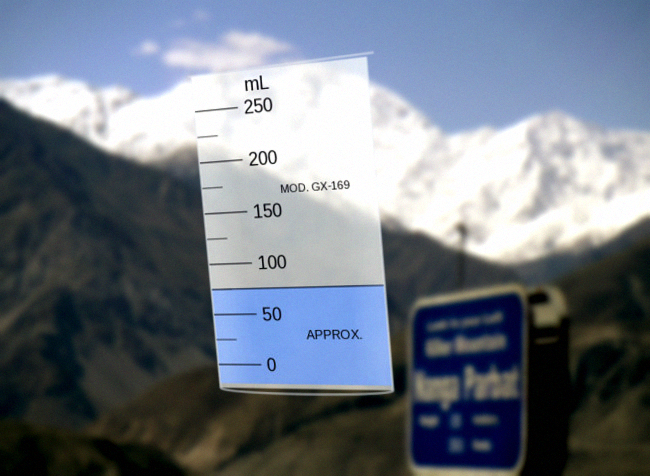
75 mL
